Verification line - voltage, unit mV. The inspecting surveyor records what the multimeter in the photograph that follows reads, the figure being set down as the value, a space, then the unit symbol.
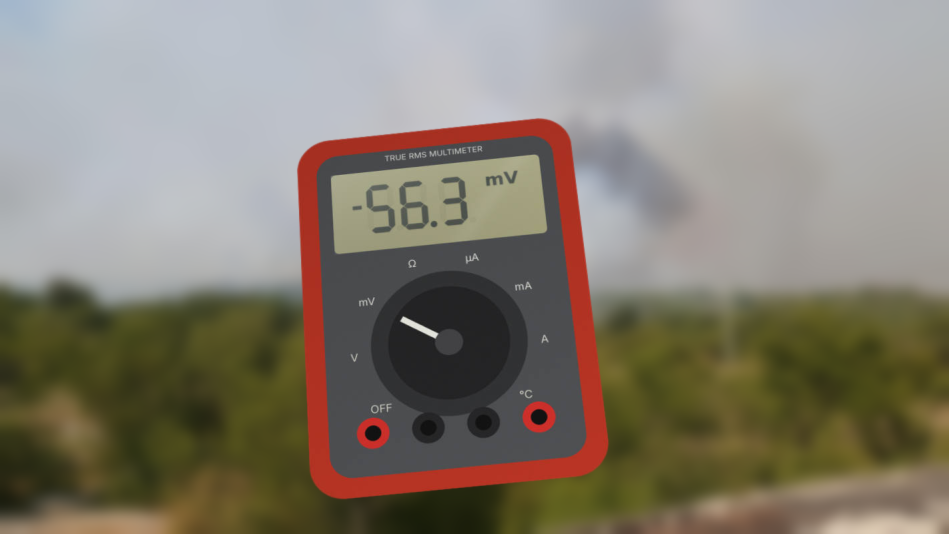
-56.3 mV
